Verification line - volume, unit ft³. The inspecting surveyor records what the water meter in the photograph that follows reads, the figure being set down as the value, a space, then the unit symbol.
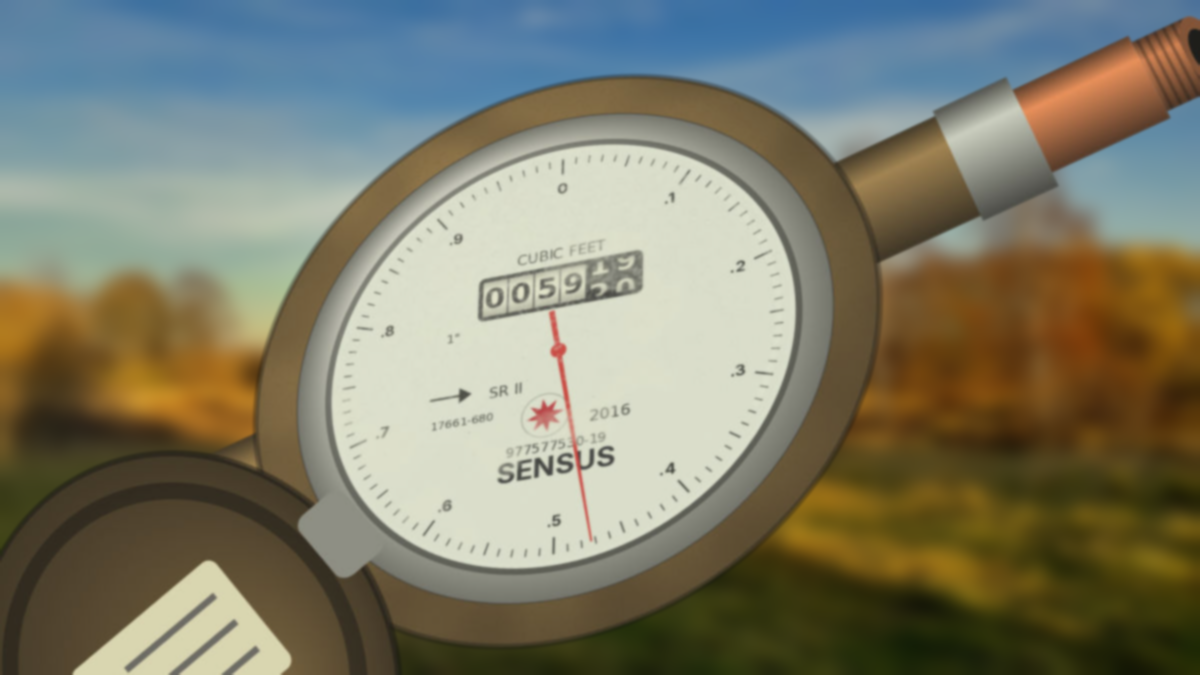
5919.47 ft³
